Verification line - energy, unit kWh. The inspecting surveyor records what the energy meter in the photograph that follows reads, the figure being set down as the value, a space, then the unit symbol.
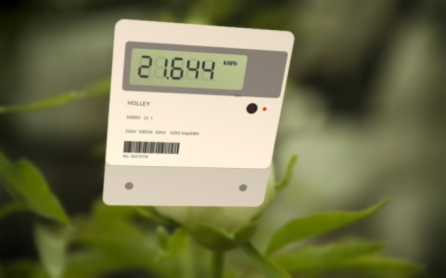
21.644 kWh
